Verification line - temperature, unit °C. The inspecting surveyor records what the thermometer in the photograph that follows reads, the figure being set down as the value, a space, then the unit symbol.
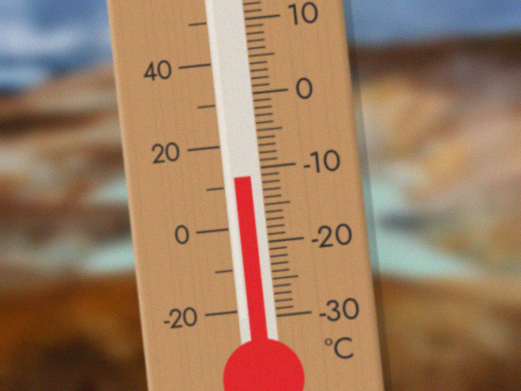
-11 °C
